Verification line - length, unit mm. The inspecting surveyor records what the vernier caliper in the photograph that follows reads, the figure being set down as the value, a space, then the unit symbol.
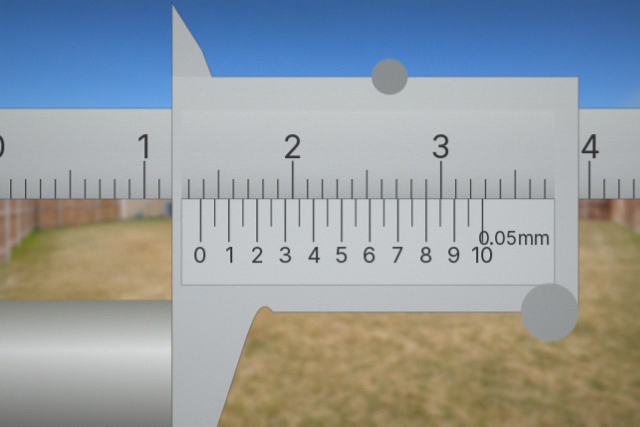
13.8 mm
